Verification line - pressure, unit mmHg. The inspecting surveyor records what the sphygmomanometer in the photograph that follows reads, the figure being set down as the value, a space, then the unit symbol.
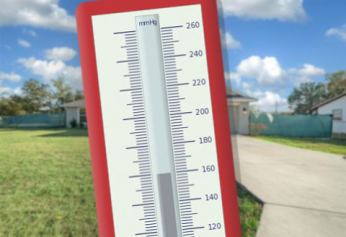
160 mmHg
